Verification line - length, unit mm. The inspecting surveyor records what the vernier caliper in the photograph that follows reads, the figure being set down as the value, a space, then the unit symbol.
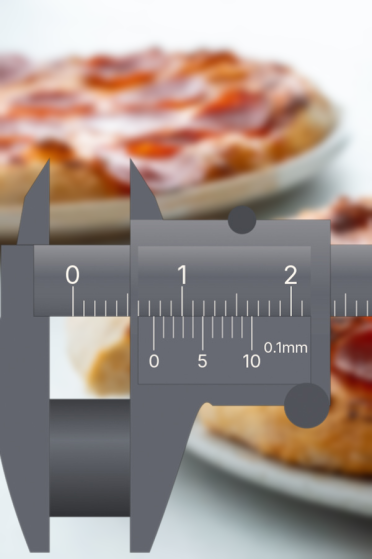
7.4 mm
